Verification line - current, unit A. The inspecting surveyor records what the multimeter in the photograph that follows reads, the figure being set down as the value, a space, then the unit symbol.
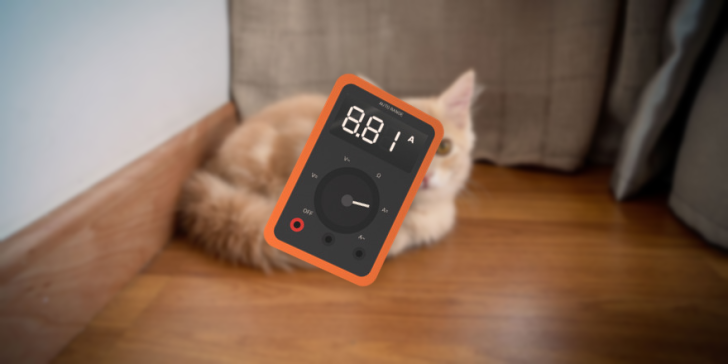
8.81 A
